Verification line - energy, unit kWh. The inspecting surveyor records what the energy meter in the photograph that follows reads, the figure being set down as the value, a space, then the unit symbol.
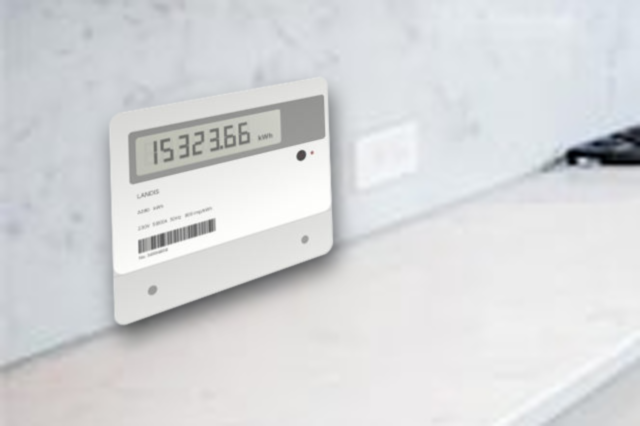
15323.66 kWh
